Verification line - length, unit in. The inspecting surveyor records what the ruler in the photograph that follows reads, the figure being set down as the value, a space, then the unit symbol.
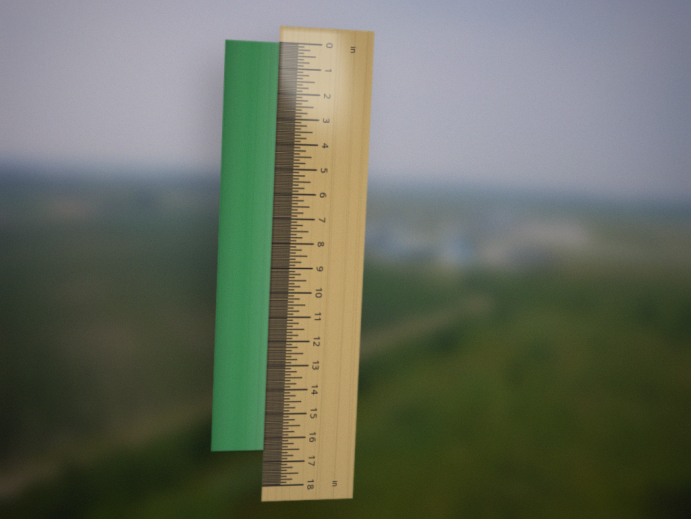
16.5 in
